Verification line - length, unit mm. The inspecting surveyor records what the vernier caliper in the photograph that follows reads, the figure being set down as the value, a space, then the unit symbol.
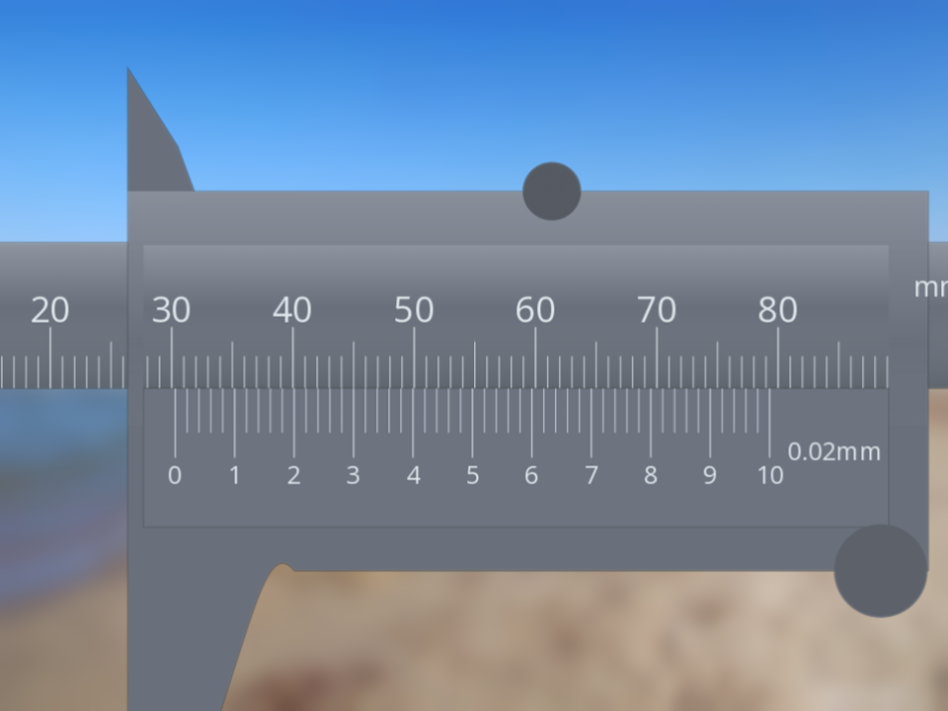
30.3 mm
